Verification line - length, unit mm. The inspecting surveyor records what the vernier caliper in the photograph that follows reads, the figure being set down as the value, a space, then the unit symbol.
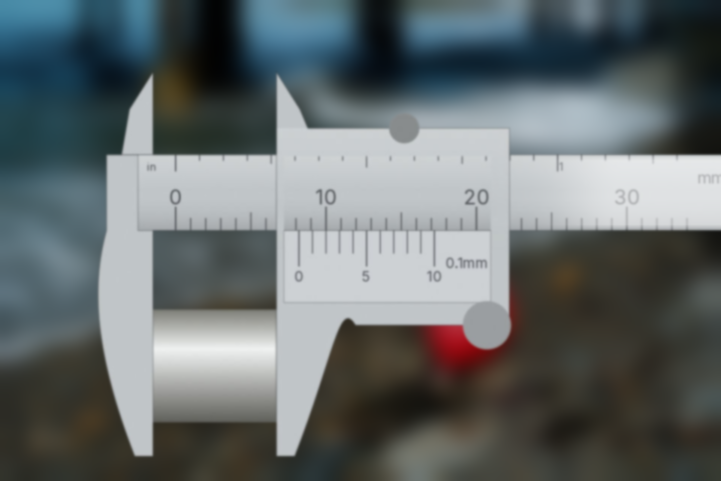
8.2 mm
